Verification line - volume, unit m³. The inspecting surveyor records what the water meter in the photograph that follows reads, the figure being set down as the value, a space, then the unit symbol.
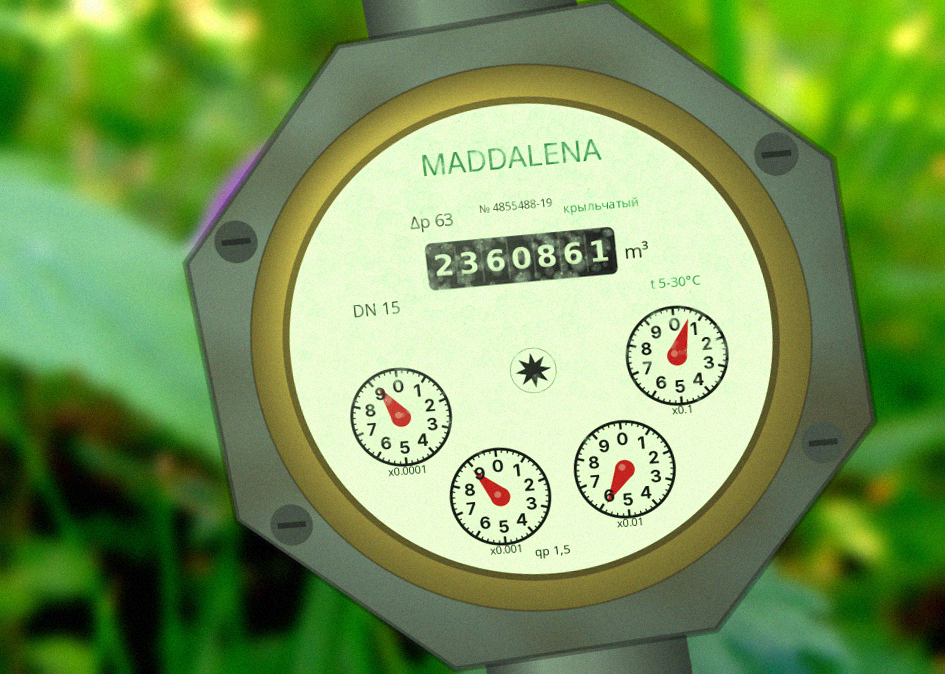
2360861.0589 m³
